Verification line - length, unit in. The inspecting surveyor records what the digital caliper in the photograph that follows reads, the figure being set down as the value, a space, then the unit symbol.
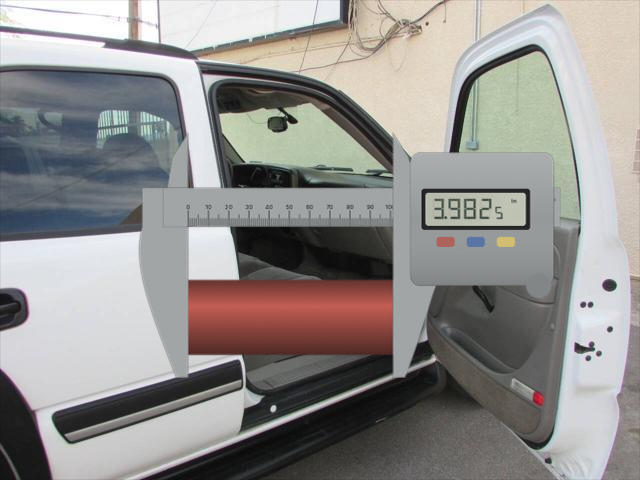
3.9825 in
